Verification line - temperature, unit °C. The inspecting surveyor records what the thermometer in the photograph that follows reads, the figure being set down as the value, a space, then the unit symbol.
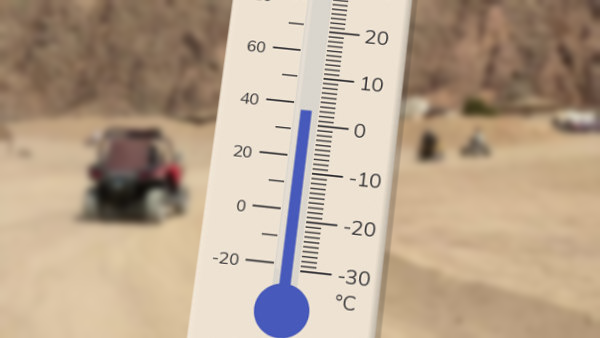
3 °C
